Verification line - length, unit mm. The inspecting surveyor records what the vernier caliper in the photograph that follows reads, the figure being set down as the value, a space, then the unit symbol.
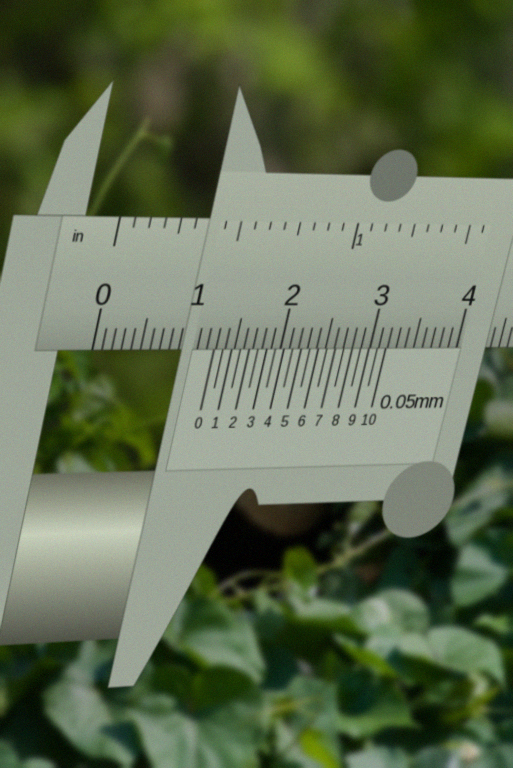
12.8 mm
